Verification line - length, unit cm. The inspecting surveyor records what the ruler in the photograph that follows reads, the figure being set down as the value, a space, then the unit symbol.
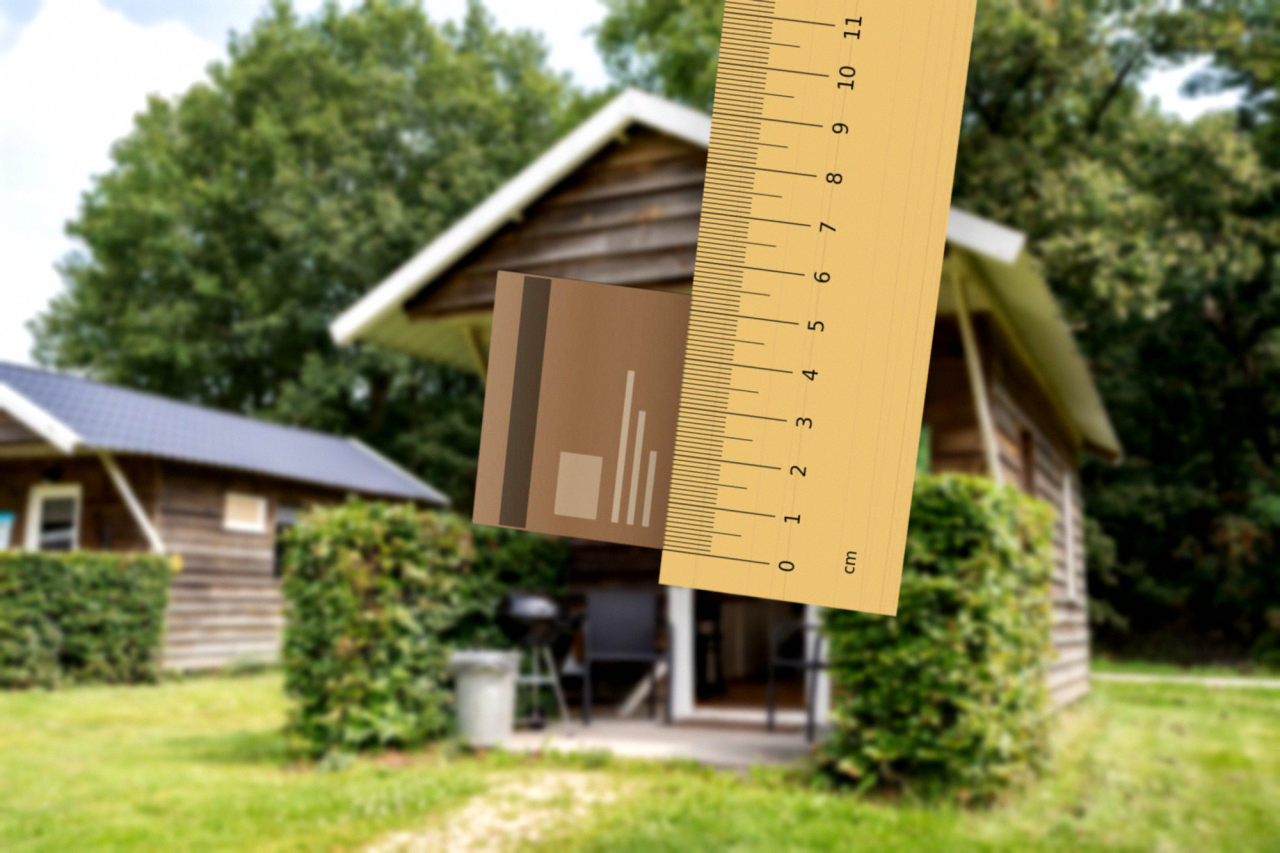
5.3 cm
